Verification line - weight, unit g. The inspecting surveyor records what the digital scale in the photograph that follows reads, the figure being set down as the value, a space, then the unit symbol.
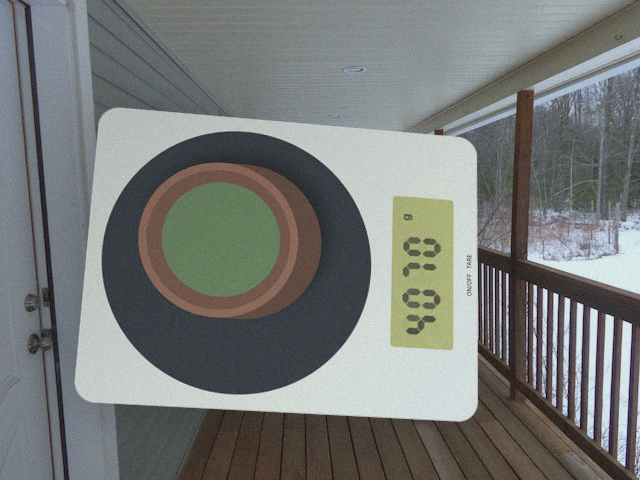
4070 g
